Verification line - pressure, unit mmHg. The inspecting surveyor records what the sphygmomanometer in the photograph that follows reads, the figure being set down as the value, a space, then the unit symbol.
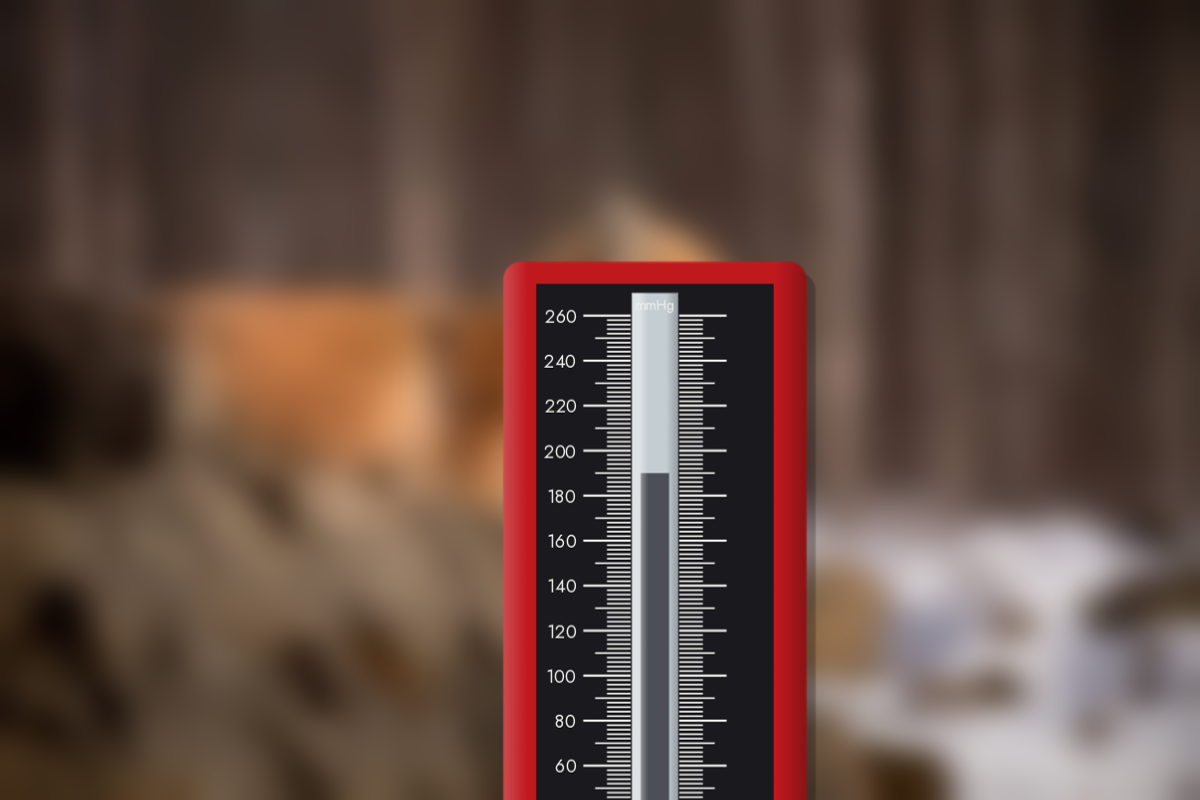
190 mmHg
